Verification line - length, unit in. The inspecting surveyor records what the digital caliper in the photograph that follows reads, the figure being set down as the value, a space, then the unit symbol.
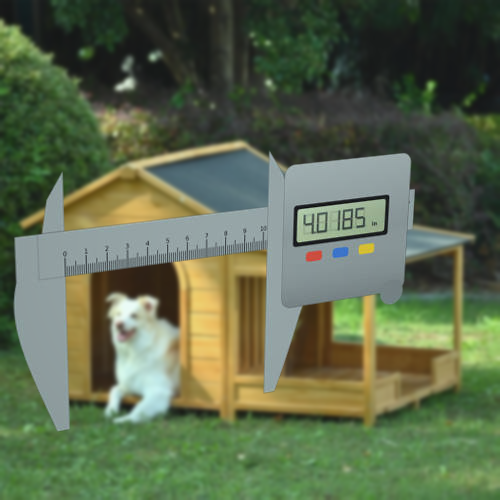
4.0185 in
